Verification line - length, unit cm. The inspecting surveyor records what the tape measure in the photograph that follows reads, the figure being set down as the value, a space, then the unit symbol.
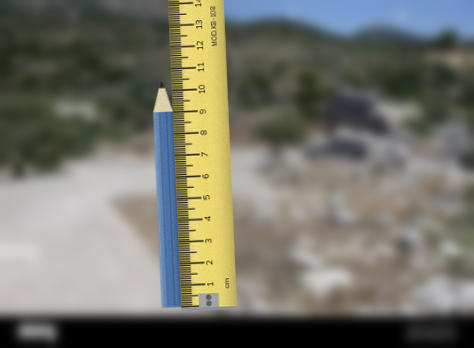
10.5 cm
